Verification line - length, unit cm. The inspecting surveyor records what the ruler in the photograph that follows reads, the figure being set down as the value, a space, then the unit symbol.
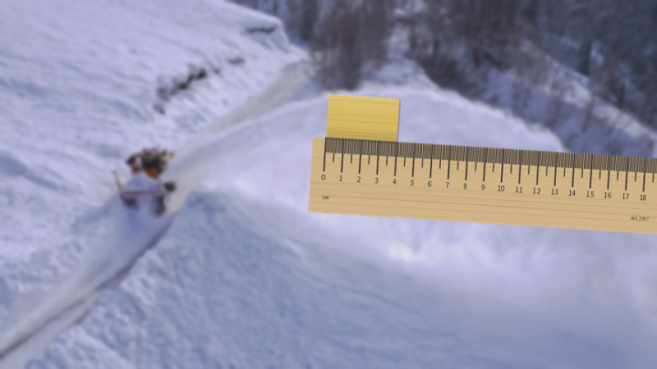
4 cm
